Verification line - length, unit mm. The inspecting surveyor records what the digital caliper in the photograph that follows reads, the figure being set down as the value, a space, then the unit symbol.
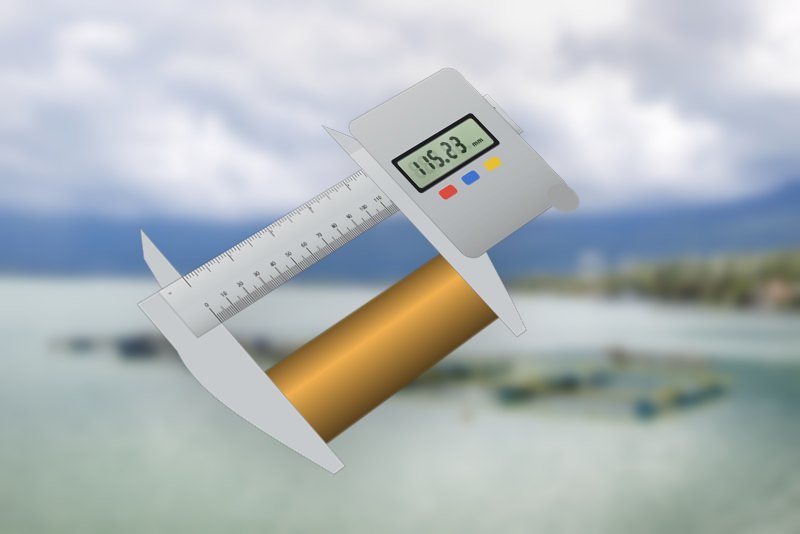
115.23 mm
